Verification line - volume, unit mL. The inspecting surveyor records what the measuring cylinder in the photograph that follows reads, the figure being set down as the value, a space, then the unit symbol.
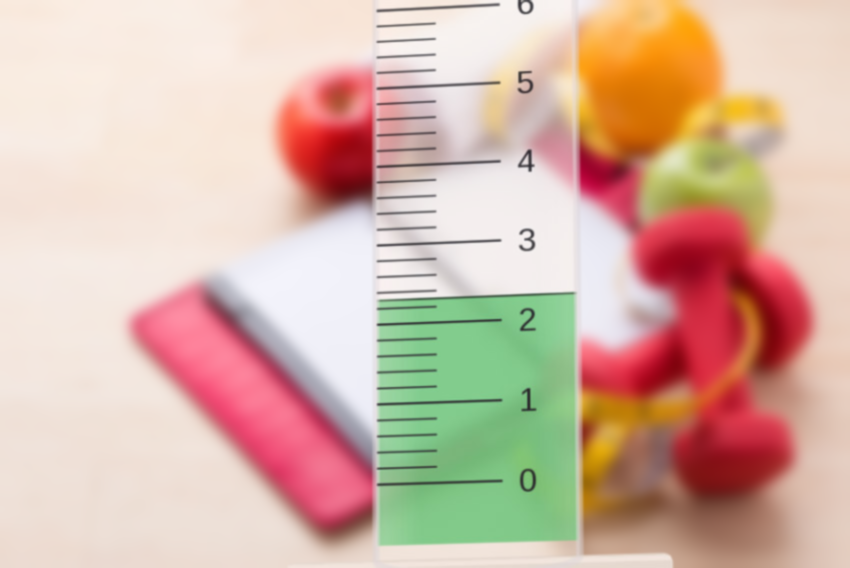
2.3 mL
